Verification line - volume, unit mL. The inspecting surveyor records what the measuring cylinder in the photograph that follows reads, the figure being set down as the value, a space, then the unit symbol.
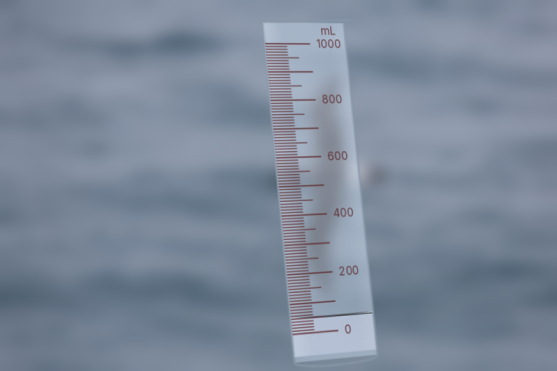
50 mL
